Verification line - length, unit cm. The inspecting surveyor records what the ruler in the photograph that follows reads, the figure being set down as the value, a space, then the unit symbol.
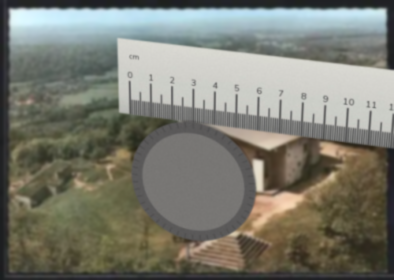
6 cm
